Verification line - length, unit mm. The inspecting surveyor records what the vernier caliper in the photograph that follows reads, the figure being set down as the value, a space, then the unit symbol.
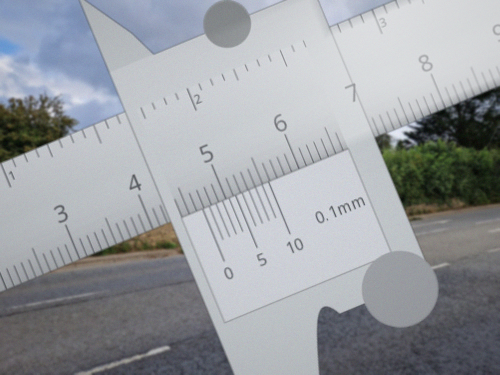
46.8 mm
